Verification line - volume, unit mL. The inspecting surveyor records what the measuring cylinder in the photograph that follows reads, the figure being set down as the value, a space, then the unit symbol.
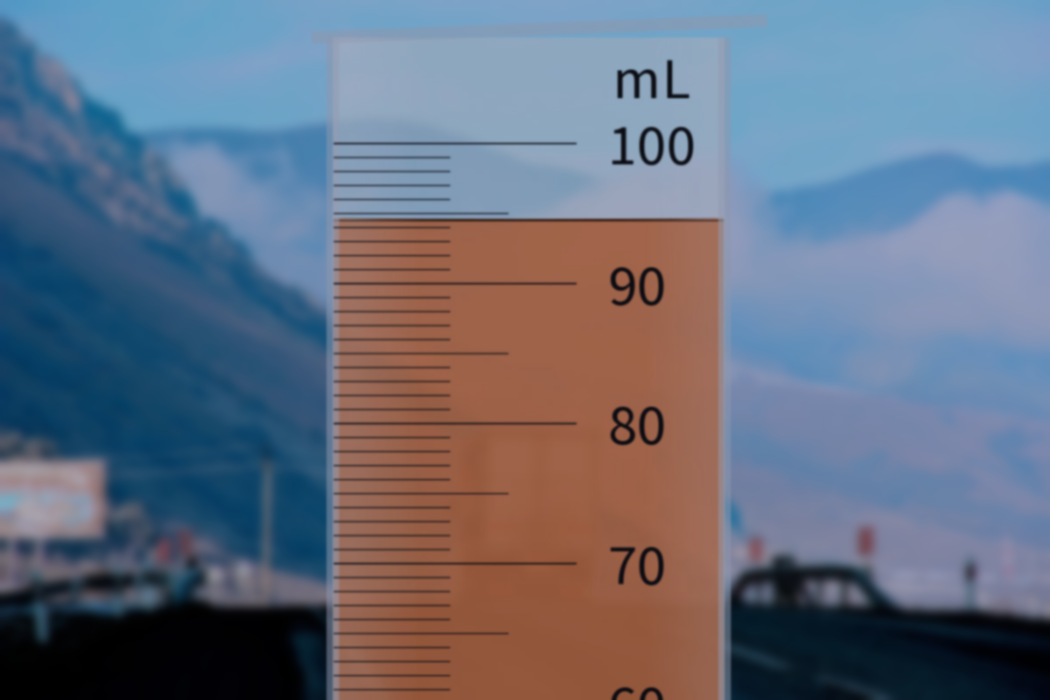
94.5 mL
